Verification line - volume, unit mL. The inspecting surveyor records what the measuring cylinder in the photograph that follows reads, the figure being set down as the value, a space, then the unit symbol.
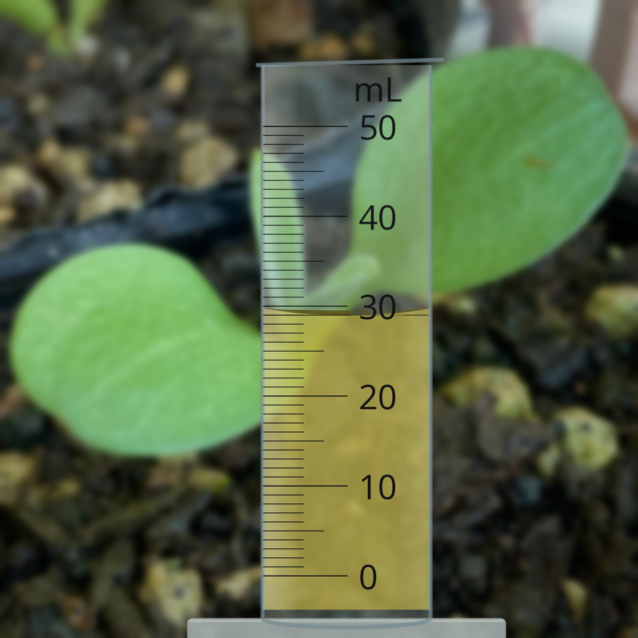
29 mL
